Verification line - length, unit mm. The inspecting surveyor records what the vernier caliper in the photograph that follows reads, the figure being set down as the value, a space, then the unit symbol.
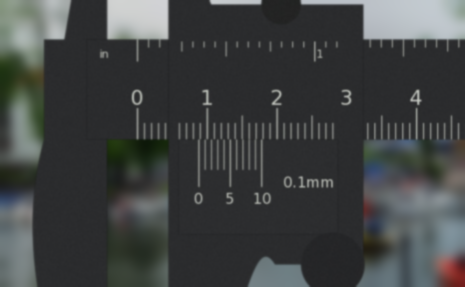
8.8 mm
